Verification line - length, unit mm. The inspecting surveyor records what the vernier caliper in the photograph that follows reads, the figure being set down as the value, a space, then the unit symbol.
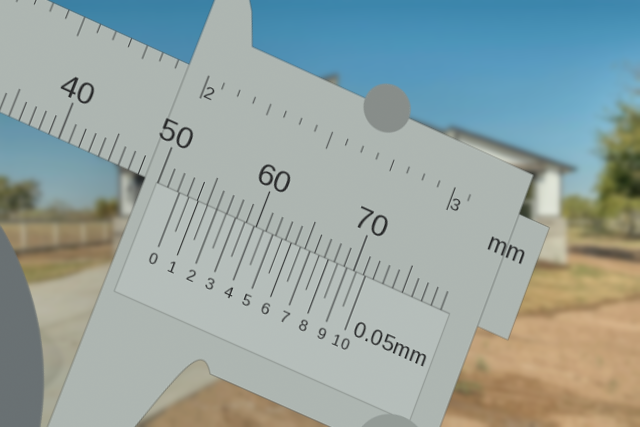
52.2 mm
